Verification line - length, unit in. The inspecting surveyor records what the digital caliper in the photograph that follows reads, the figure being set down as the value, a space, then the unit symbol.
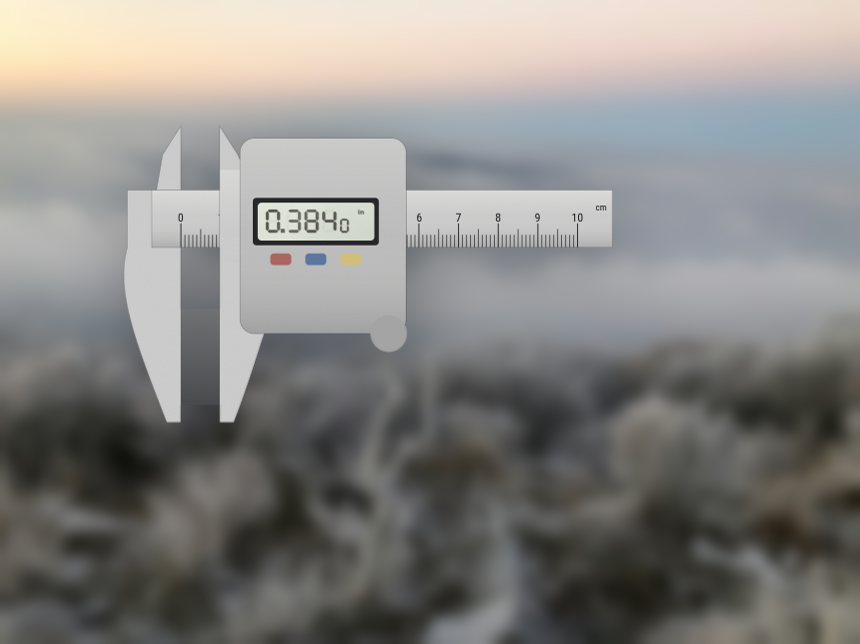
0.3840 in
